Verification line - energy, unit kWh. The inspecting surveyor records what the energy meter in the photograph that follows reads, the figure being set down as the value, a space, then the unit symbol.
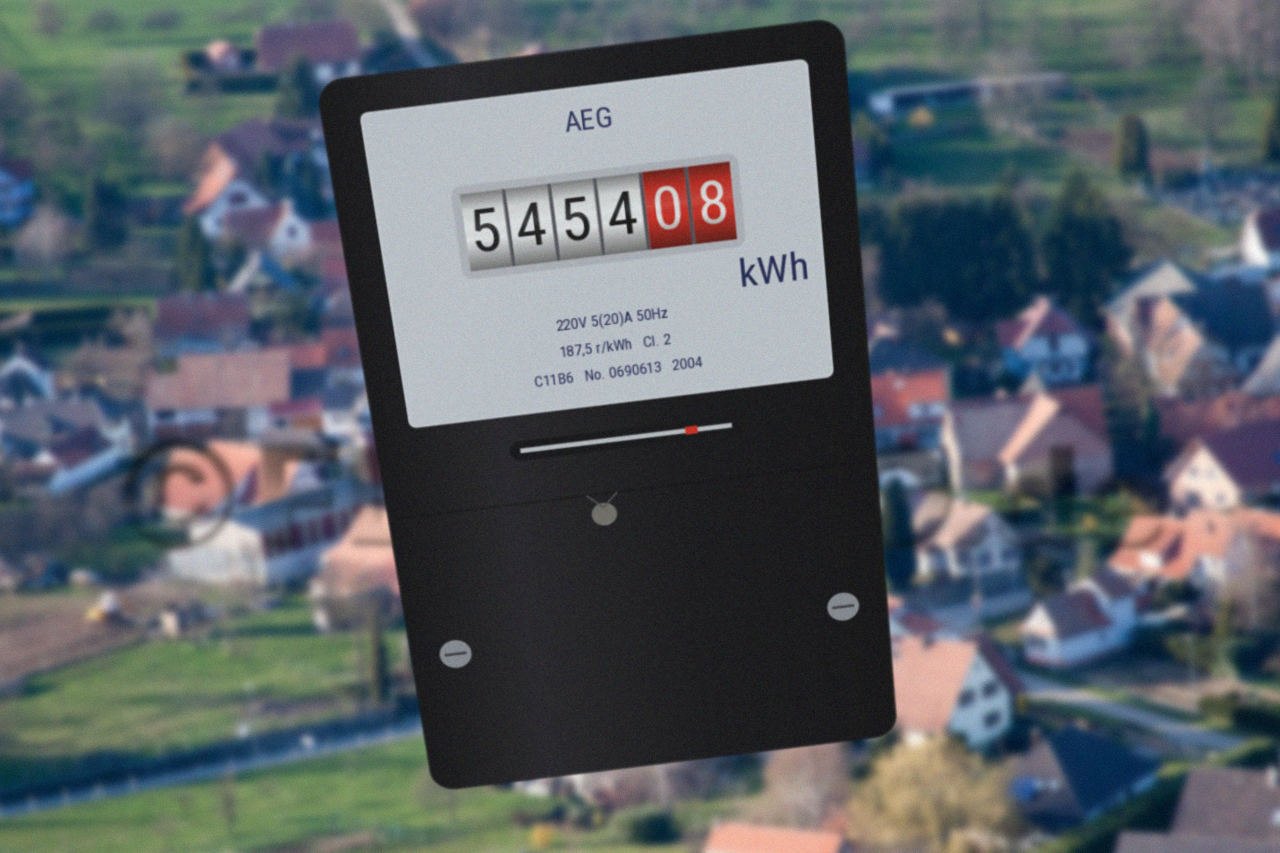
5454.08 kWh
